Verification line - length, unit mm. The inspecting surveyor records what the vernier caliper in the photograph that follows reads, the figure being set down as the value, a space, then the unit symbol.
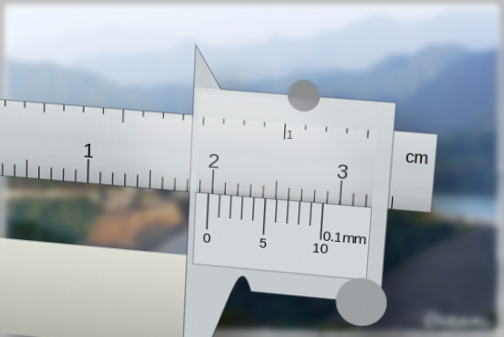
19.7 mm
